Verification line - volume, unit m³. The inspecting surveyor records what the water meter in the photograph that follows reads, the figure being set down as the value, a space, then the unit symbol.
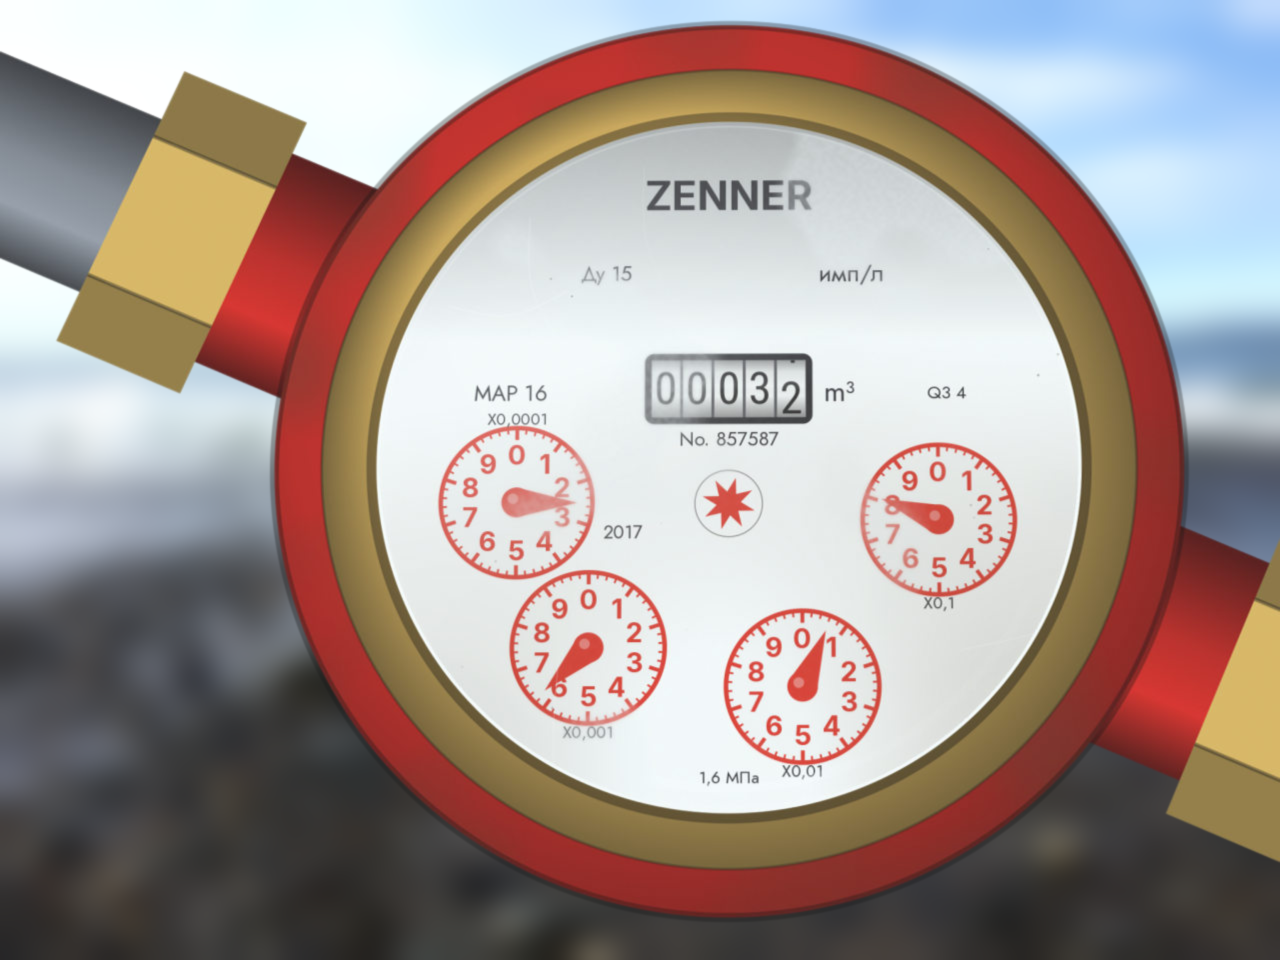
31.8062 m³
